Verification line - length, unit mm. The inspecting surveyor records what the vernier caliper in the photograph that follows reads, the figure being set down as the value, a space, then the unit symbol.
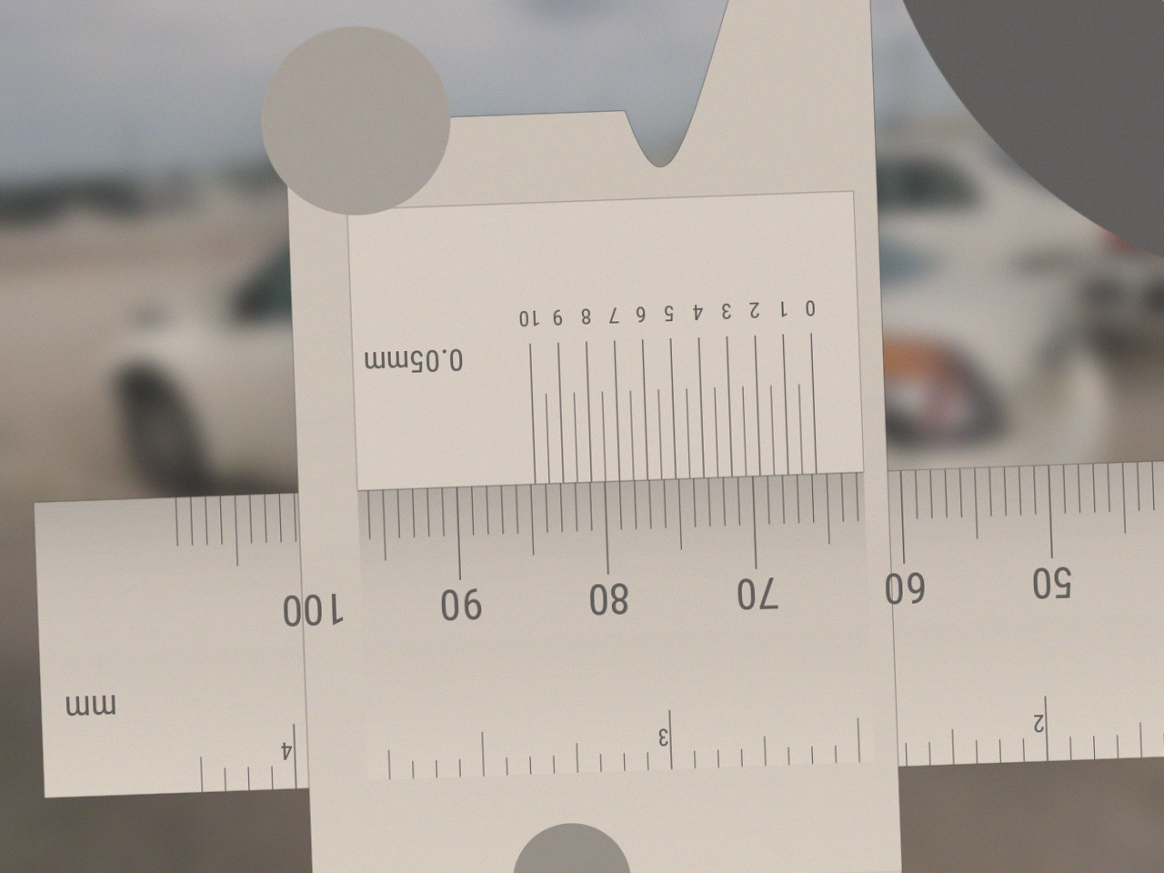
65.7 mm
